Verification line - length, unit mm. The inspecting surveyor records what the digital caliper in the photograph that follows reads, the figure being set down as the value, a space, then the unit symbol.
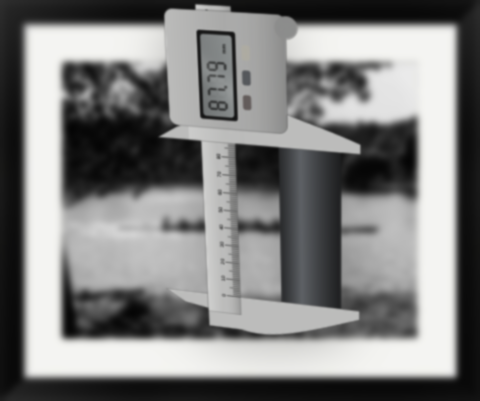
87.79 mm
